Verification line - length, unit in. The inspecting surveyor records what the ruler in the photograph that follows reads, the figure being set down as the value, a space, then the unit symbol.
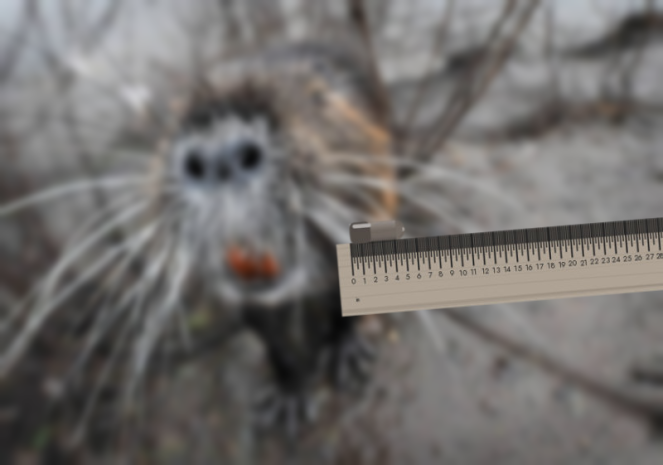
5 in
